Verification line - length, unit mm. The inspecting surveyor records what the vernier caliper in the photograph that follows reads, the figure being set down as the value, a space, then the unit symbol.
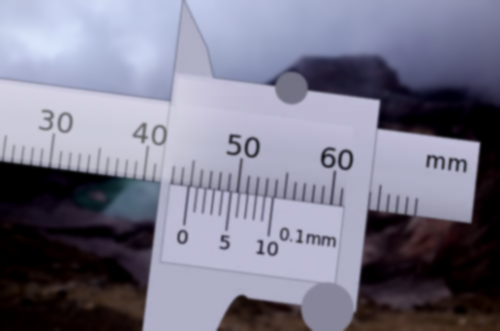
44.8 mm
